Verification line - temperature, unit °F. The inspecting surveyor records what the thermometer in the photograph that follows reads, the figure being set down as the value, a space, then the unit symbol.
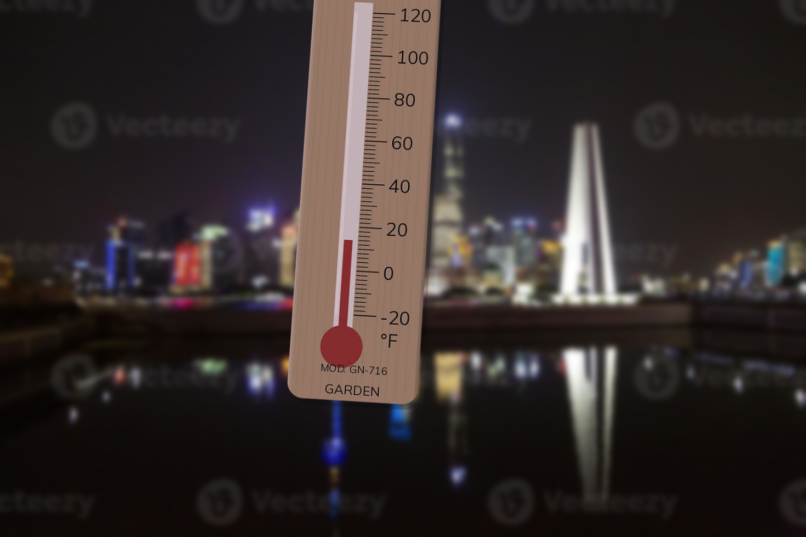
14 °F
